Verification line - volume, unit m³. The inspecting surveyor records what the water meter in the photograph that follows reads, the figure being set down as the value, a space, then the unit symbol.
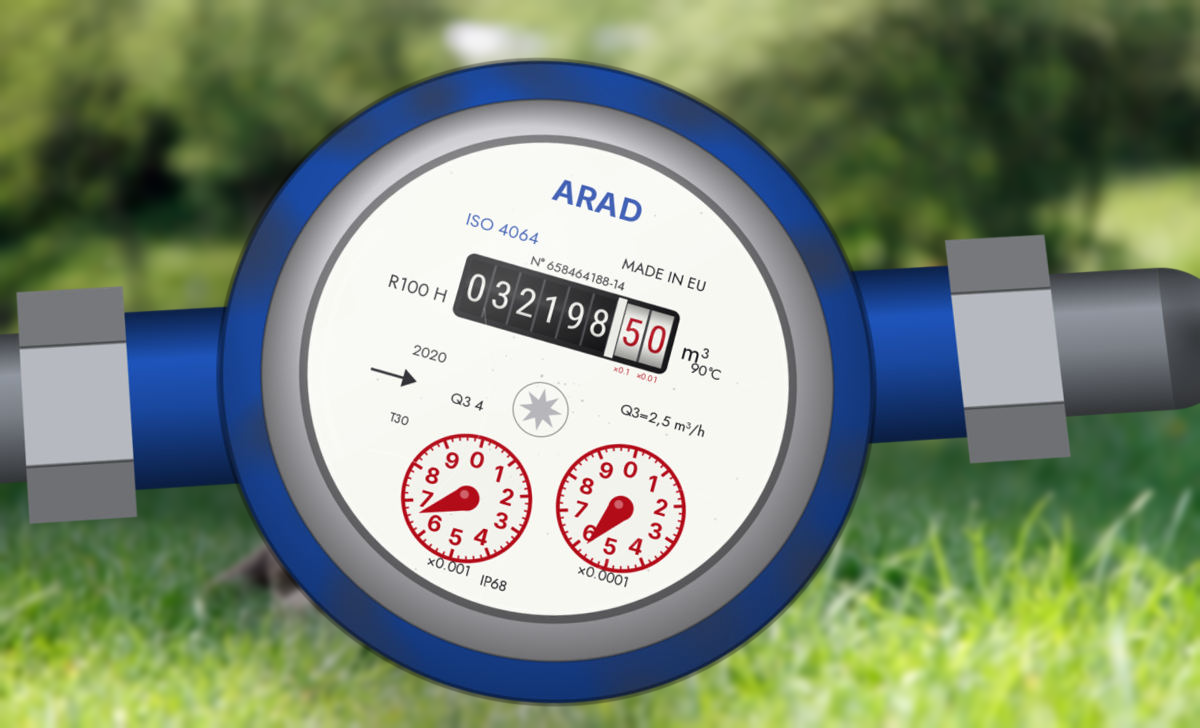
32198.5065 m³
